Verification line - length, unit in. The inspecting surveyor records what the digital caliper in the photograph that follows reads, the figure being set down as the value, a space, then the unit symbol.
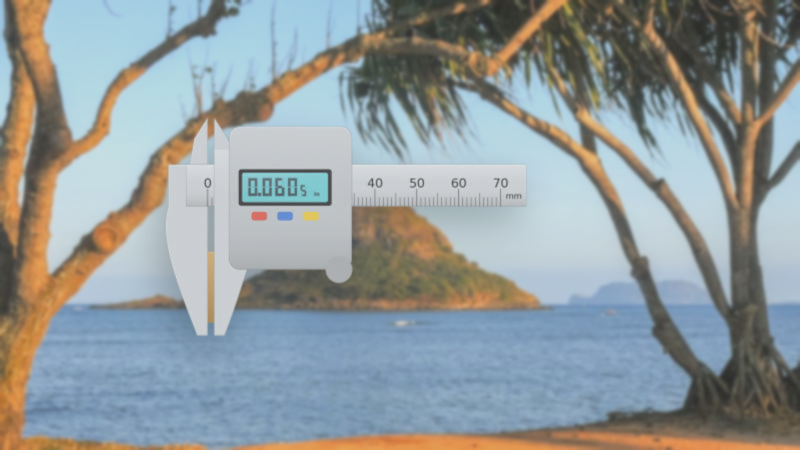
0.0605 in
